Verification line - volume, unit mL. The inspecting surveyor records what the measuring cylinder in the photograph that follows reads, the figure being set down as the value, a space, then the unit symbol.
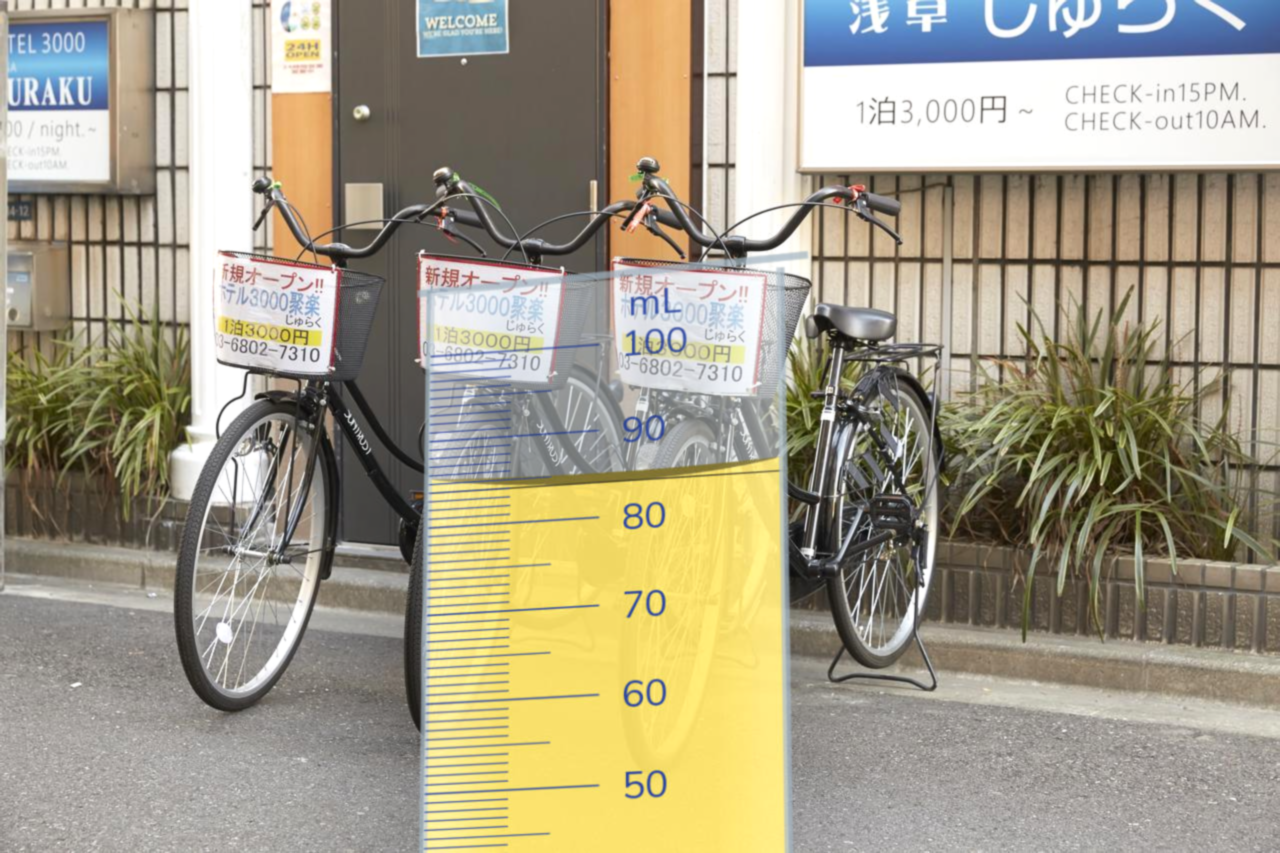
84 mL
